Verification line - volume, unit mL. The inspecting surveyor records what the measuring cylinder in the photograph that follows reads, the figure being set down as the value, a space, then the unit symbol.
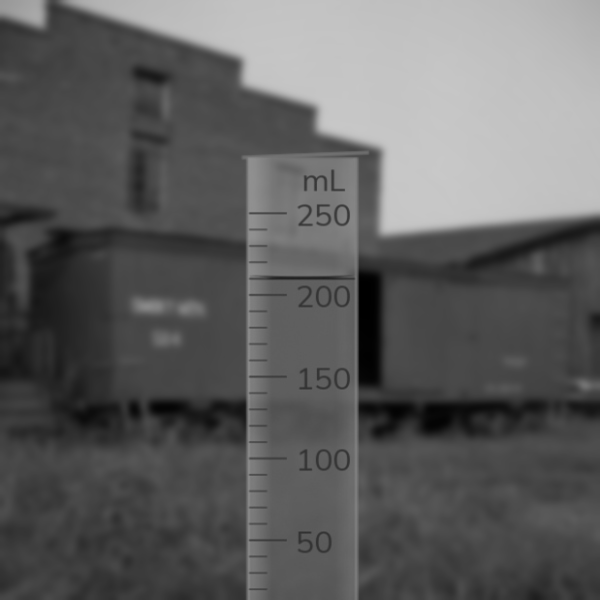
210 mL
